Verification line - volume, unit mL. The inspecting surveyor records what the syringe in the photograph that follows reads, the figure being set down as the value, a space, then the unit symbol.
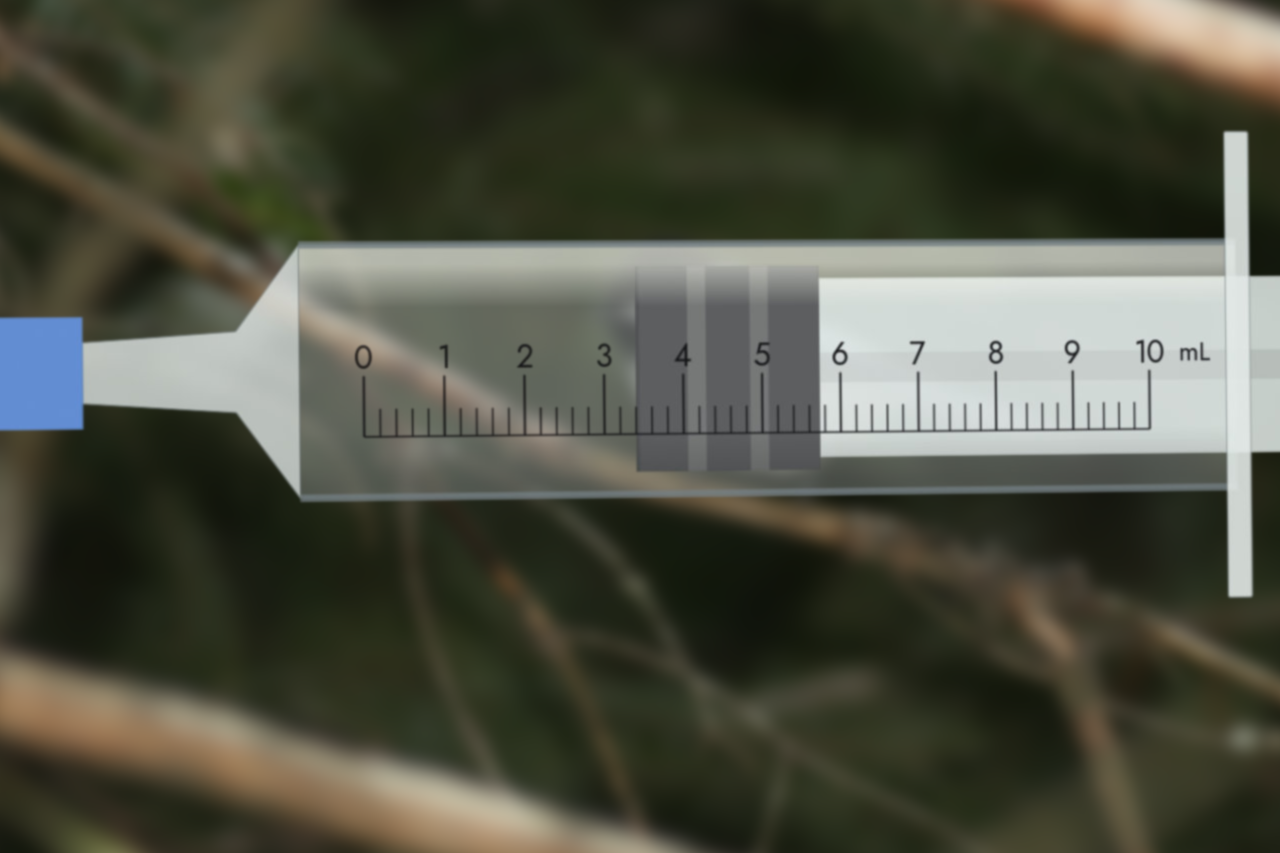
3.4 mL
